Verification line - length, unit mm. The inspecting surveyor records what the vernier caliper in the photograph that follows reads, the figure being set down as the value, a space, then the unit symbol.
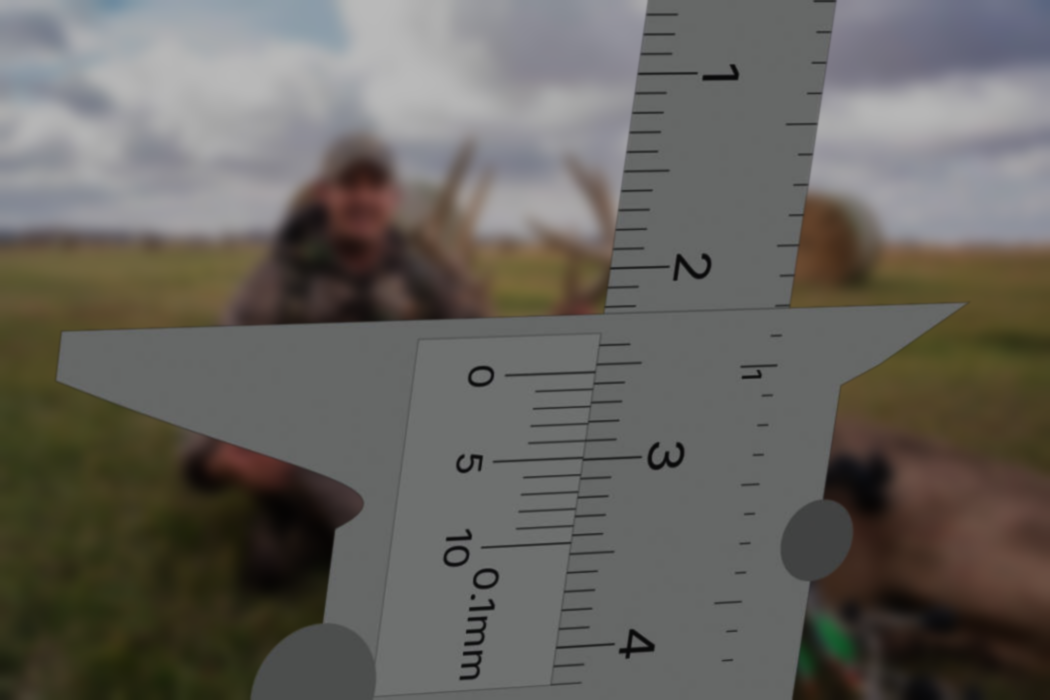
25.4 mm
